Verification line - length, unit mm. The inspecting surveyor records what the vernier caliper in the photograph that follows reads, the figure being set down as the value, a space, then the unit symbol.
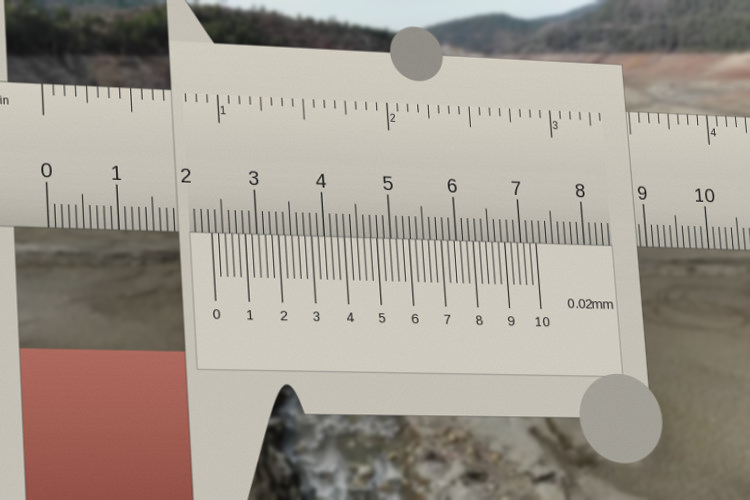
23.4 mm
